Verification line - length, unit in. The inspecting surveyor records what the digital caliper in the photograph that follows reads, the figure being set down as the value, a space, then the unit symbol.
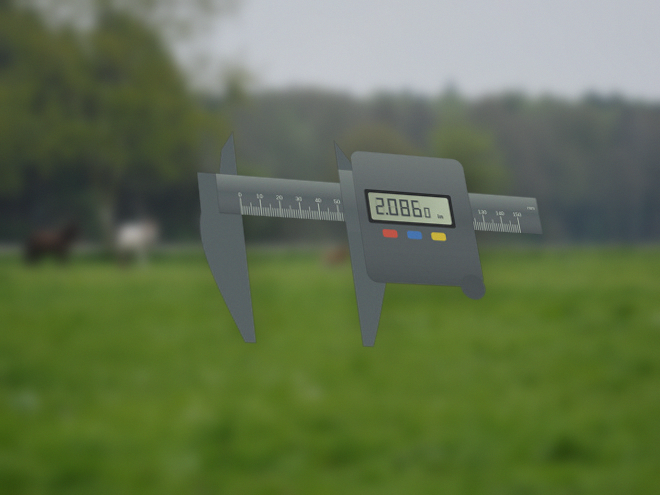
2.0860 in
